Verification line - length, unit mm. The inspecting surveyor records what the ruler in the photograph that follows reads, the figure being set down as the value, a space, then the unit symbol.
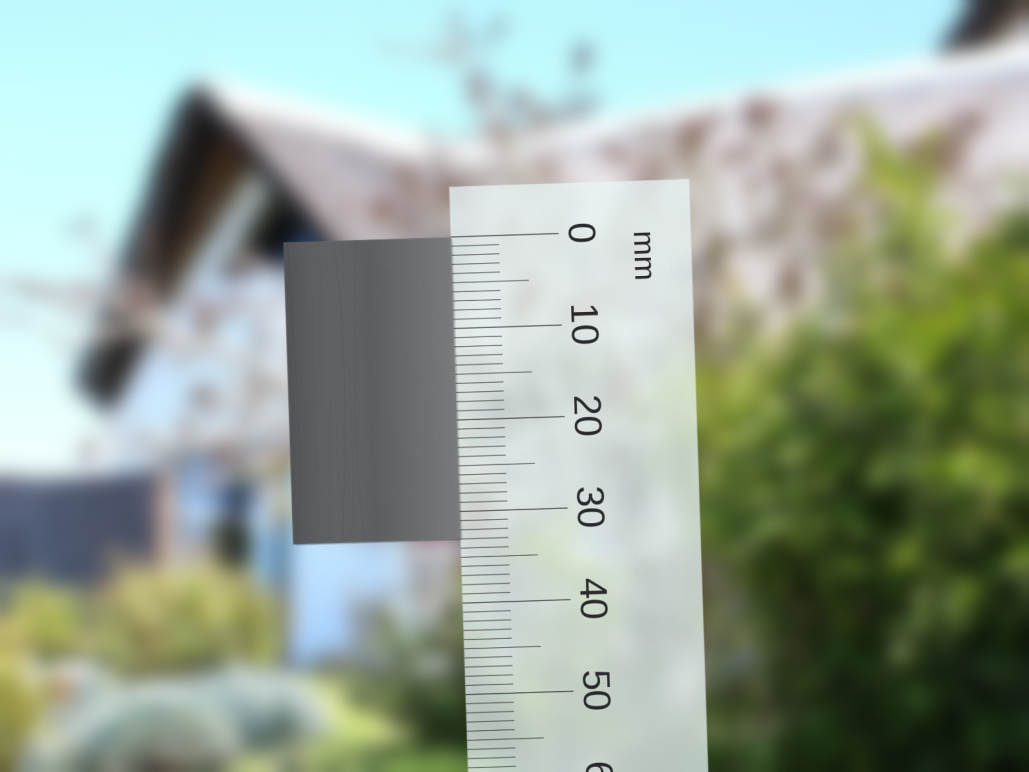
33 mm
